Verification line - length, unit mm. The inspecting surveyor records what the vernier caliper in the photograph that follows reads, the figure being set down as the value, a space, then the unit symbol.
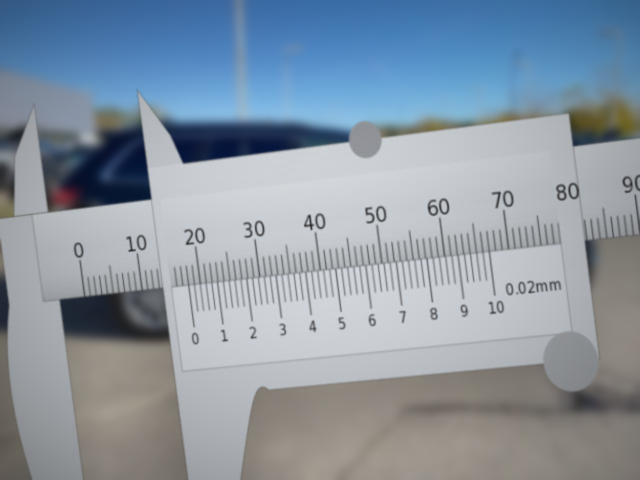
18.0 mm
